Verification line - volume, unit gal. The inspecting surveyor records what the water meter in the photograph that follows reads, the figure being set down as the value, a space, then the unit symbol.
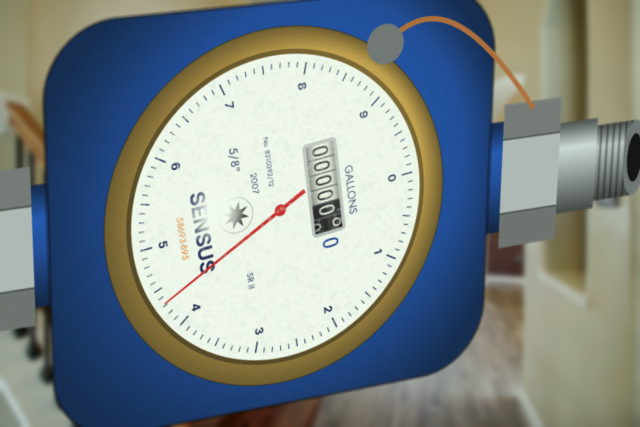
84.3 gal
